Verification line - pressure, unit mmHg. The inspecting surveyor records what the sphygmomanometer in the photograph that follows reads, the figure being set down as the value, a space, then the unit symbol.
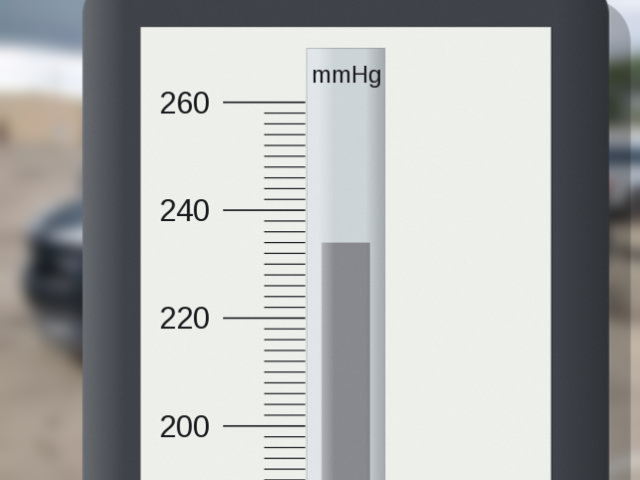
234 mmHg
